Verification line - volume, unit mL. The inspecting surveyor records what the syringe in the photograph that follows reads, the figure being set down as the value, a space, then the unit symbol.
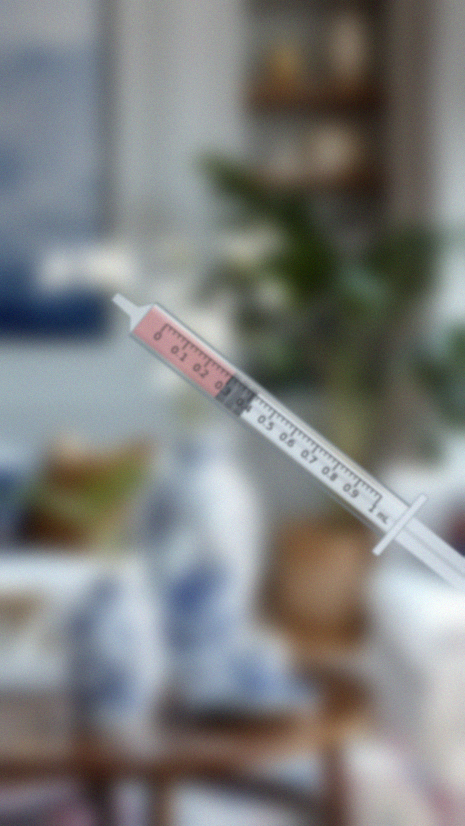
0.3 mL
